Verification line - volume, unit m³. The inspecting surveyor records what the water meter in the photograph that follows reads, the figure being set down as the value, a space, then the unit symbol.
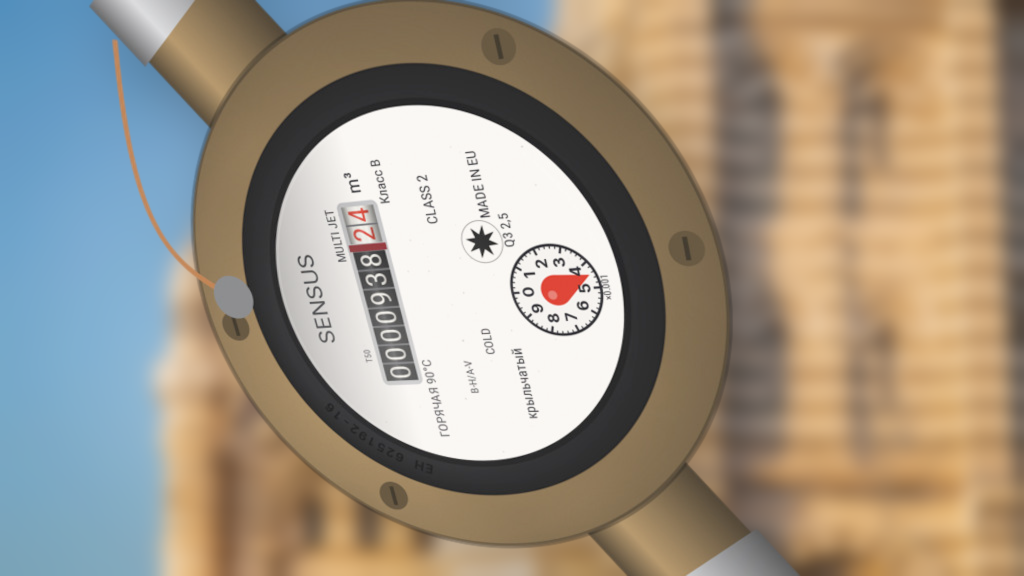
938.244 m³
